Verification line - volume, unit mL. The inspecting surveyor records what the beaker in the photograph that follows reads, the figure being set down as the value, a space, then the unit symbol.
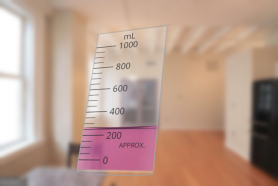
250 mL
